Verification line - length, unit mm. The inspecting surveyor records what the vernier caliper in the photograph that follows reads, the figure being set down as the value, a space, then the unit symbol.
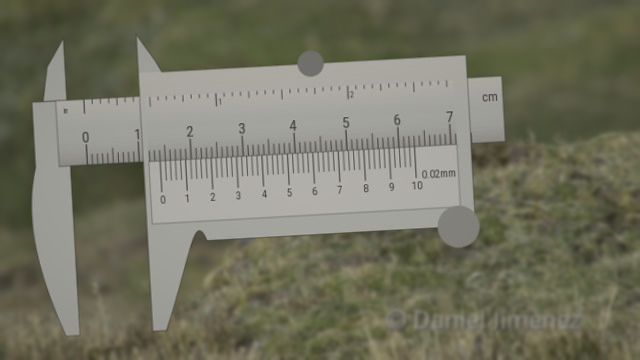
14.0 mm
